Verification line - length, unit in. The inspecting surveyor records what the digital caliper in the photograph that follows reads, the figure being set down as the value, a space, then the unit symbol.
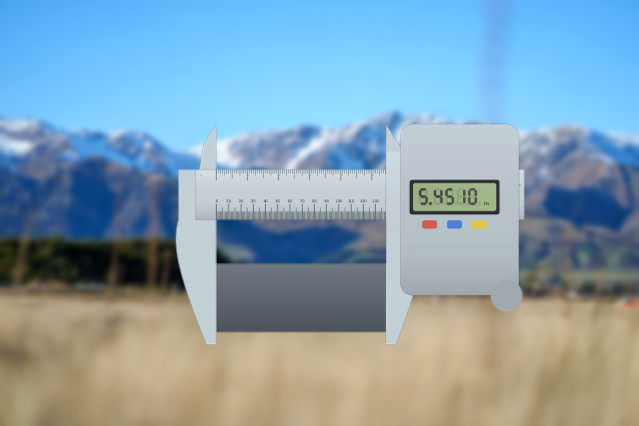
5.4510 in
